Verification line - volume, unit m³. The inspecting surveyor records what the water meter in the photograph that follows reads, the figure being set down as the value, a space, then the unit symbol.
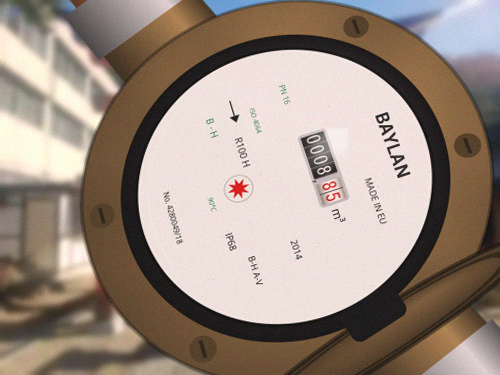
8.85 m³
